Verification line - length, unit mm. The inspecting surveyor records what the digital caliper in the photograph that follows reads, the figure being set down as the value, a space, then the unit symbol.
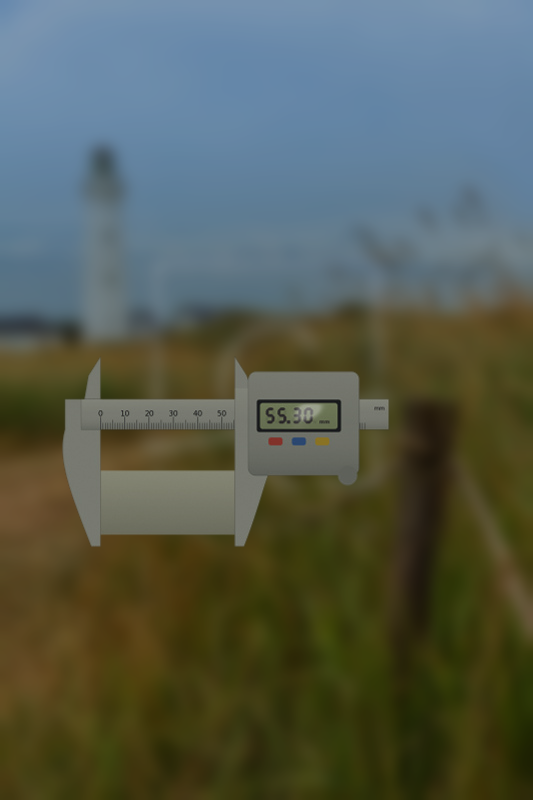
55.30 mm
